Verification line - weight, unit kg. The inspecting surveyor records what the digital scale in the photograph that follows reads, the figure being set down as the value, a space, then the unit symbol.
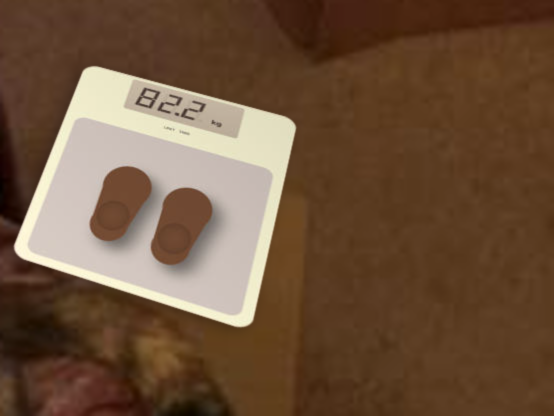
82.2 kg
